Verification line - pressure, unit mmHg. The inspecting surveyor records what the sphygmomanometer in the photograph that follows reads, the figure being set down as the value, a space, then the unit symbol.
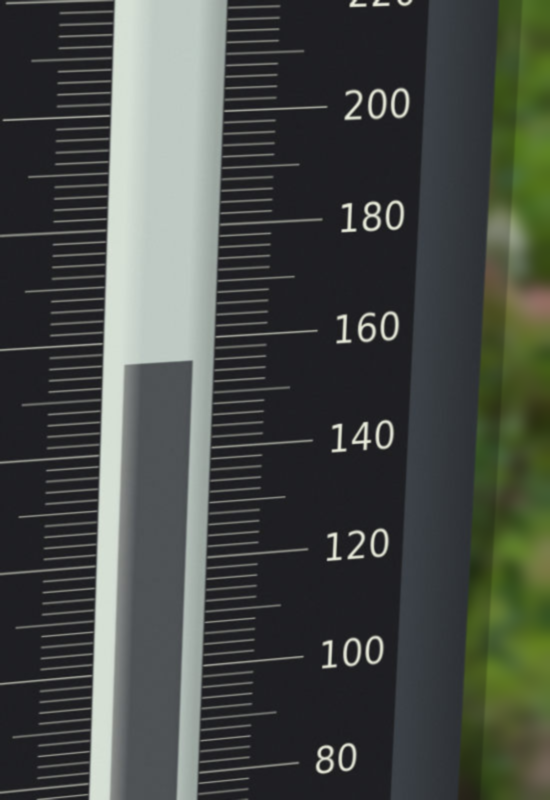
156 mmHg
